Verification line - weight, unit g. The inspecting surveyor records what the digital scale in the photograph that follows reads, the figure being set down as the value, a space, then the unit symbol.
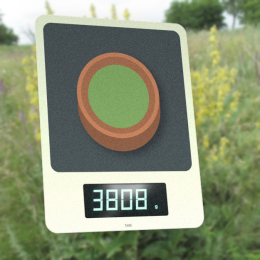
3808 g
